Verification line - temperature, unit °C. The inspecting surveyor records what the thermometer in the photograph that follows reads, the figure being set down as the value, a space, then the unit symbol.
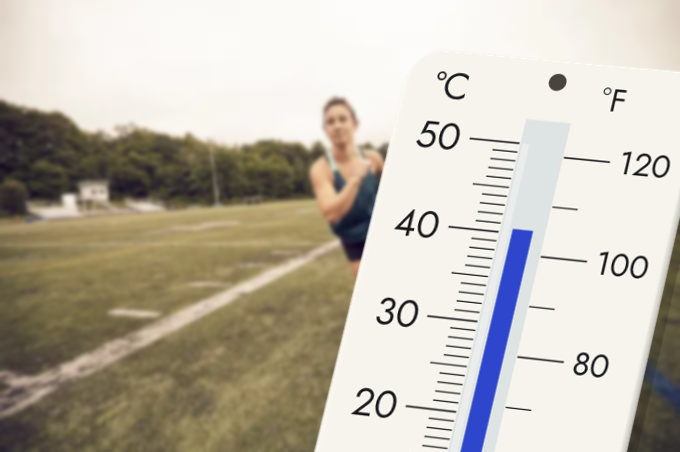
40.5 °C
